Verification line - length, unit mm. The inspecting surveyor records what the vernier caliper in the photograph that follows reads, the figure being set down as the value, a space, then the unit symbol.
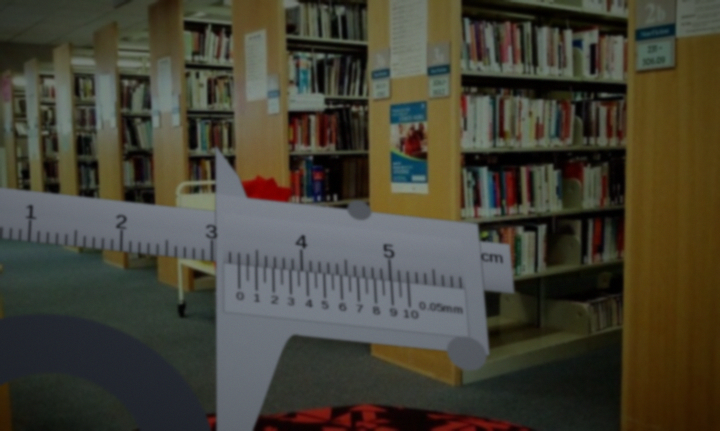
33.0 mm
